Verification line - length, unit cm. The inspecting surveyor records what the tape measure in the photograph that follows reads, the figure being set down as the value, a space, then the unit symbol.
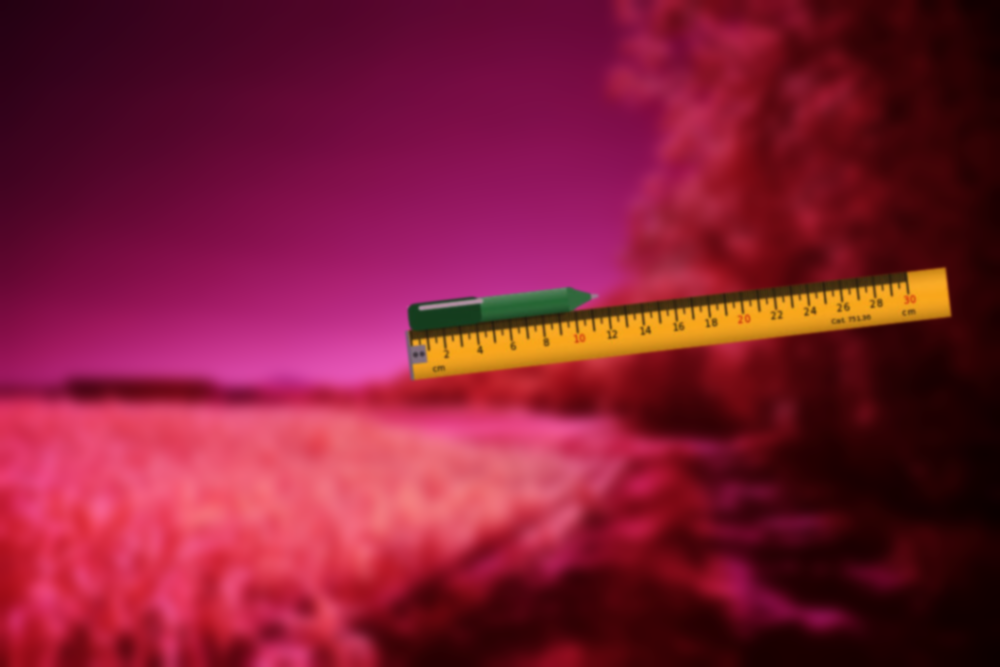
11.5 cm
